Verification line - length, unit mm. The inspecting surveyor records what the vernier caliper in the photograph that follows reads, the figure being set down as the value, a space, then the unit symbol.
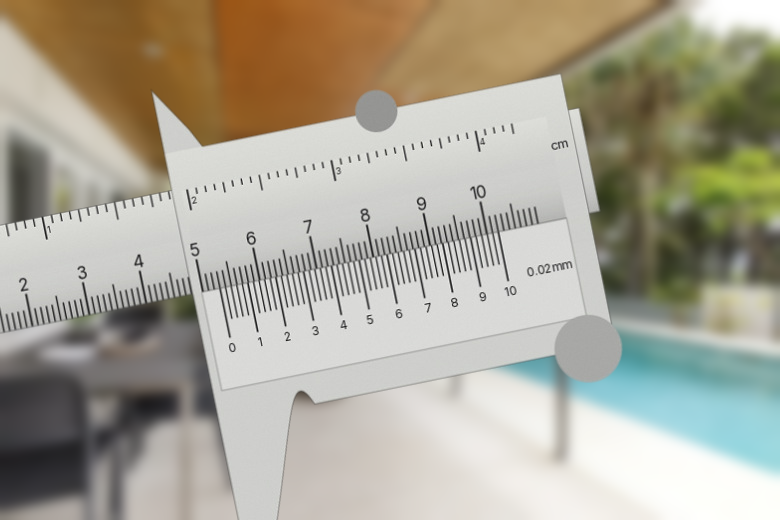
53.0 mm
